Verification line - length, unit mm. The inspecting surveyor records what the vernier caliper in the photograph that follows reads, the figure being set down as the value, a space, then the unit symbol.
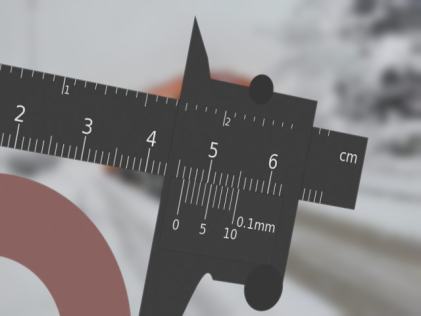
46.2 mm
